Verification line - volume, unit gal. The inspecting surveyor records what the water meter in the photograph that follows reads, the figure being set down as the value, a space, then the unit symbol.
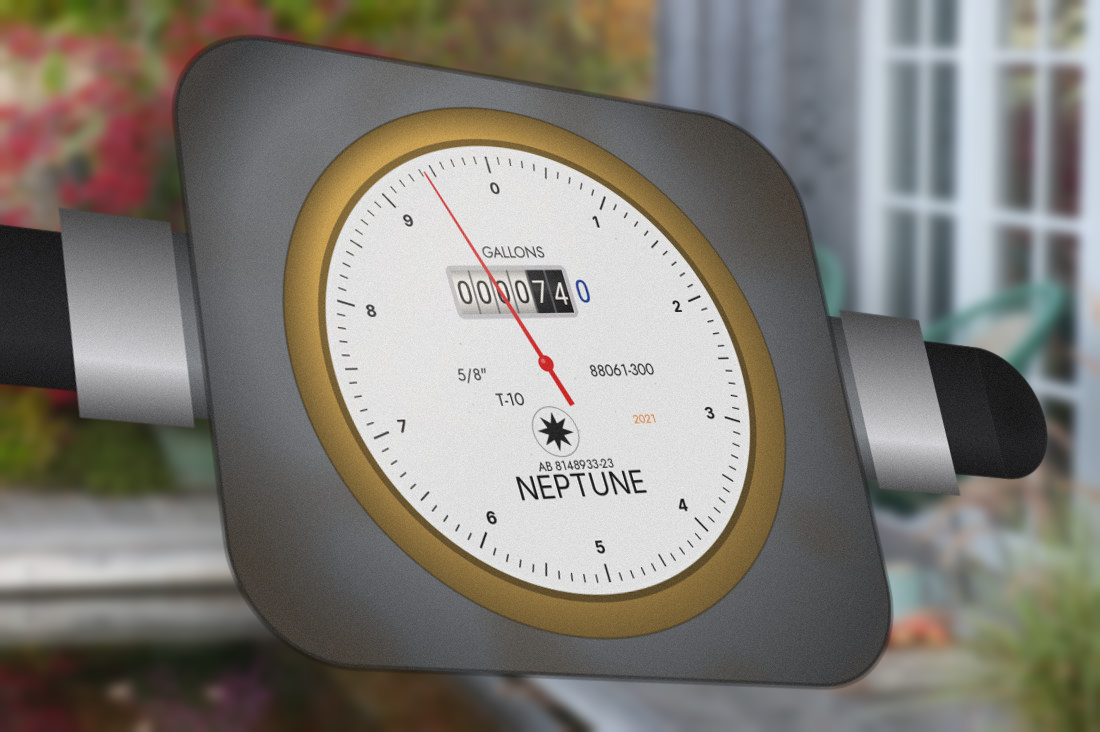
739.4 gal
